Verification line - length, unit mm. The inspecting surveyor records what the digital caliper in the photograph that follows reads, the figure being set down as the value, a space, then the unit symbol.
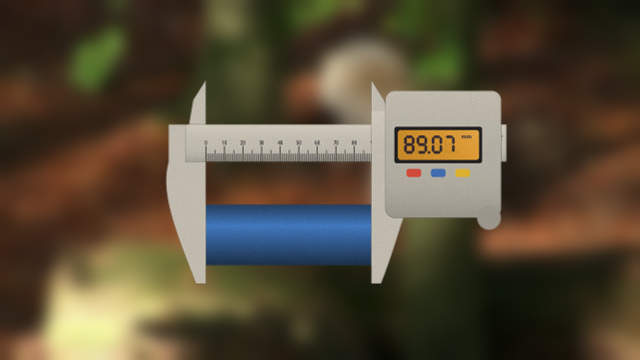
89.07 mm
